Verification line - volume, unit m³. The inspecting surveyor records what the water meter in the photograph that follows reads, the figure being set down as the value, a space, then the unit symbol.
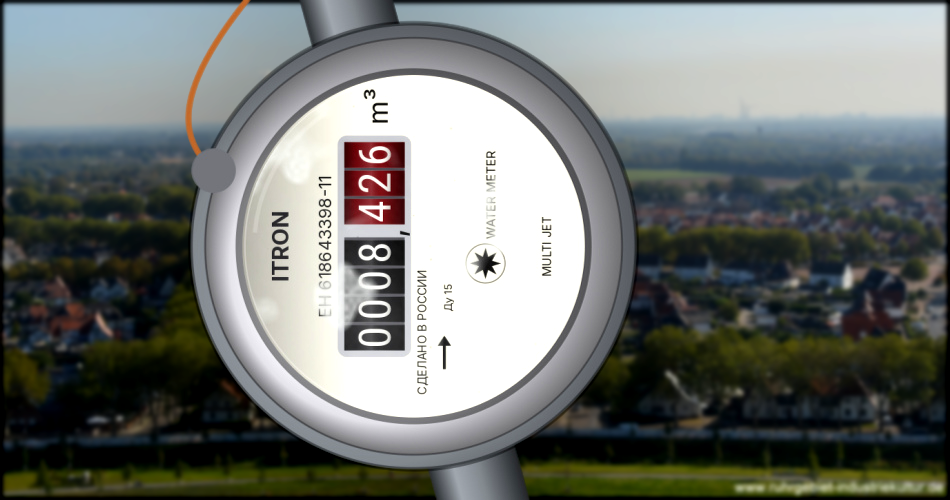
8.426 m³
